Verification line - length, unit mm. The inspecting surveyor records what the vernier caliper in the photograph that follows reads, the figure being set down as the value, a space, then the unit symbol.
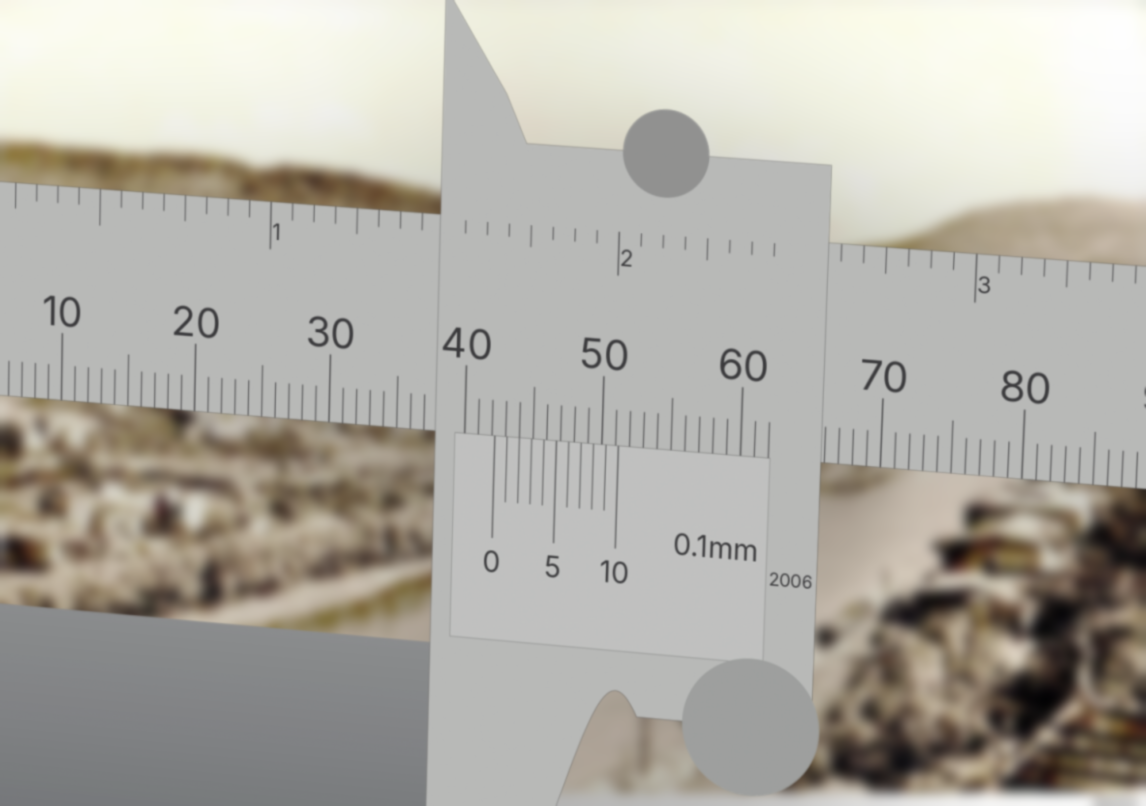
42.2 mm
